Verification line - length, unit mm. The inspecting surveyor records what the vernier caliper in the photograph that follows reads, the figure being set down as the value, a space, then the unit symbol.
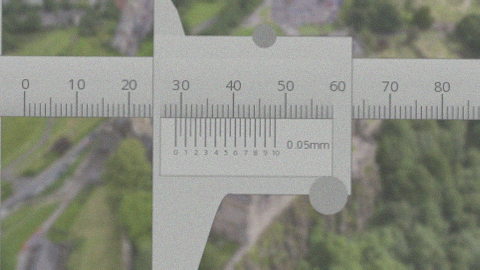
29.0 mm
